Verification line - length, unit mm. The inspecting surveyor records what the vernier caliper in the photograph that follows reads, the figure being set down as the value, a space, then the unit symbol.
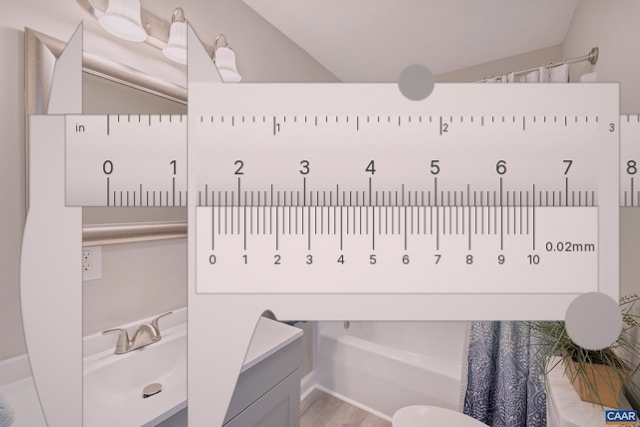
16.0 mm
